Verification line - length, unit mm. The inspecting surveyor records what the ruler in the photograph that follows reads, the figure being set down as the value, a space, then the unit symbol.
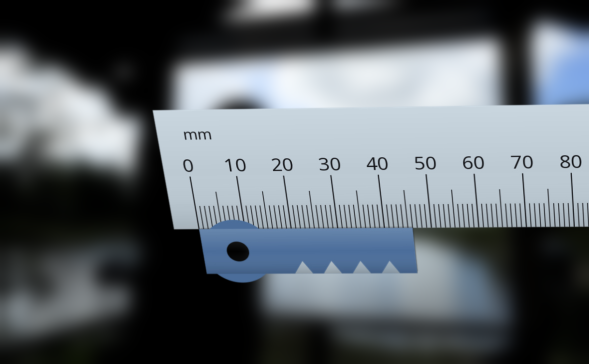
46 mm
